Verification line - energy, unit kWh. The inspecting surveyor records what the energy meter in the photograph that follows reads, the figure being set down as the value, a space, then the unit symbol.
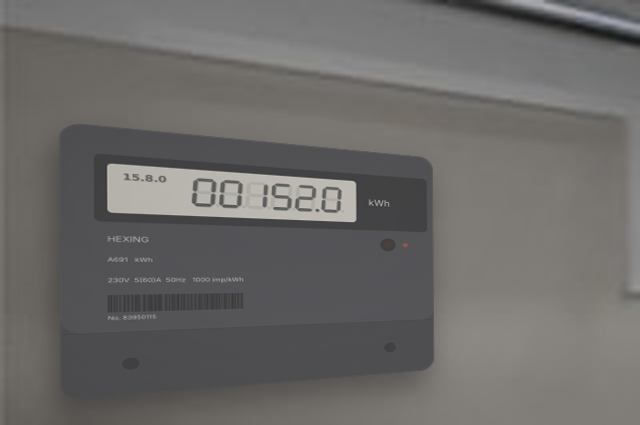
152.0 kWh
